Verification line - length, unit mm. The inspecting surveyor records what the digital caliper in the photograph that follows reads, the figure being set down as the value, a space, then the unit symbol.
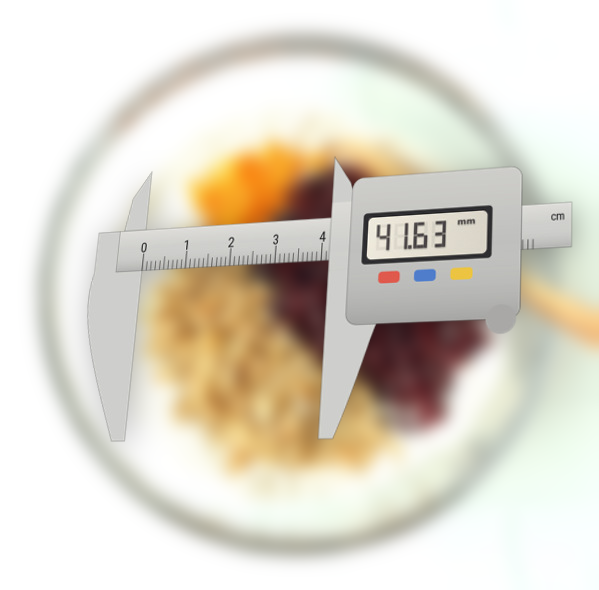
41.63 mm
